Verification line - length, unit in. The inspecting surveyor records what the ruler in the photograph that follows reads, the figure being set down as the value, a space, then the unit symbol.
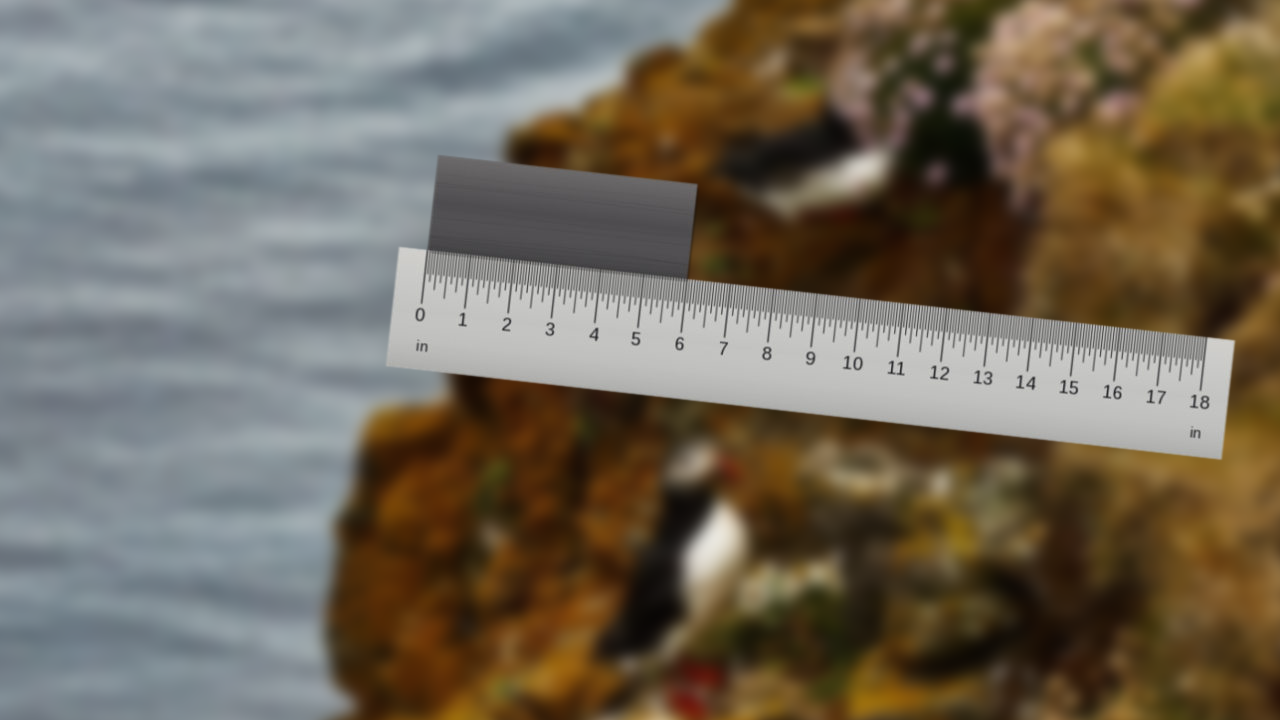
6 in
